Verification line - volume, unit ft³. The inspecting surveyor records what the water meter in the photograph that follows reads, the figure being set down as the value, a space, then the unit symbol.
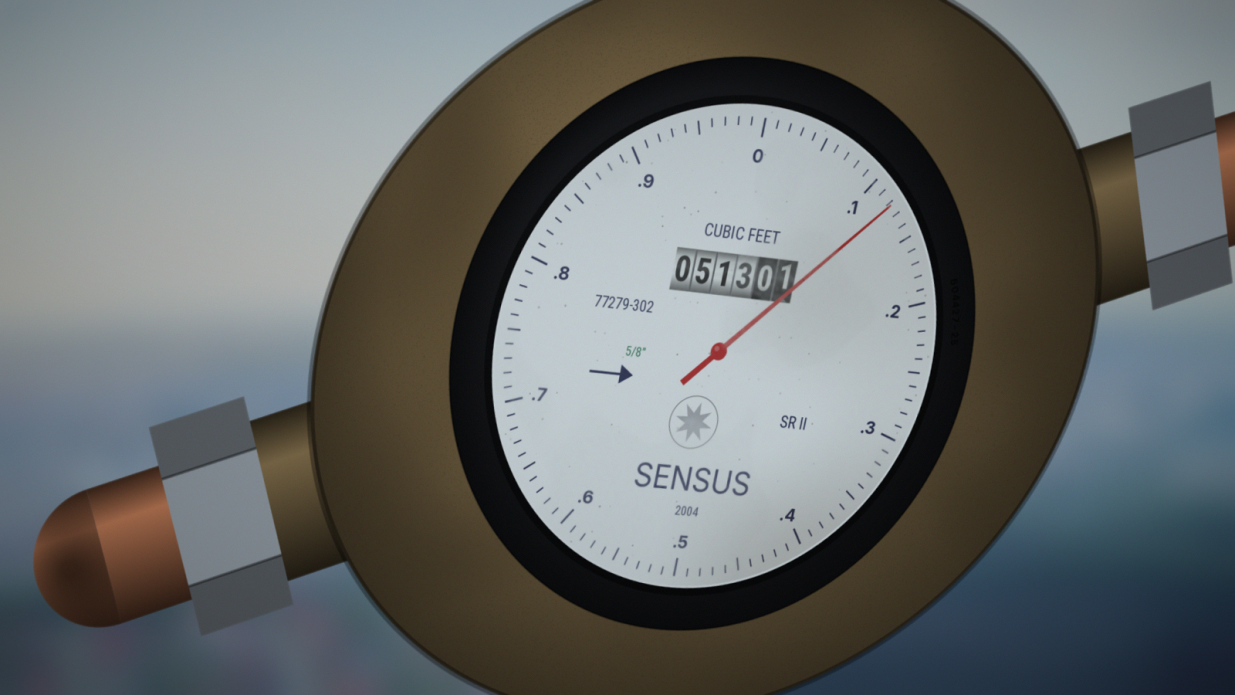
51301.12 ft³
